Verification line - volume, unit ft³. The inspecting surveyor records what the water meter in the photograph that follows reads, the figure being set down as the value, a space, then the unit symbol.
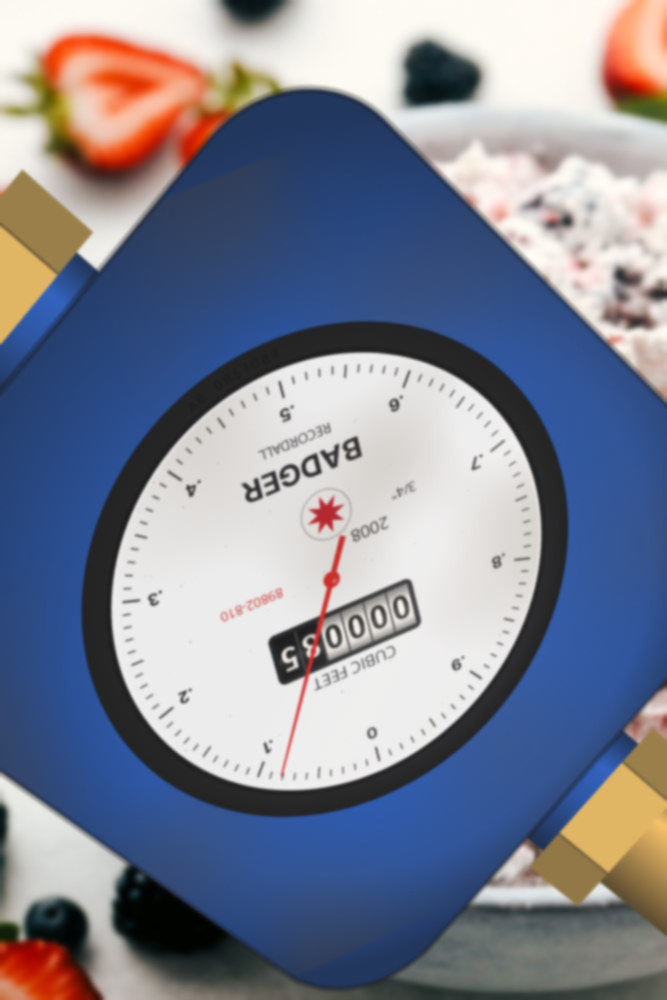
85.08 ft³
